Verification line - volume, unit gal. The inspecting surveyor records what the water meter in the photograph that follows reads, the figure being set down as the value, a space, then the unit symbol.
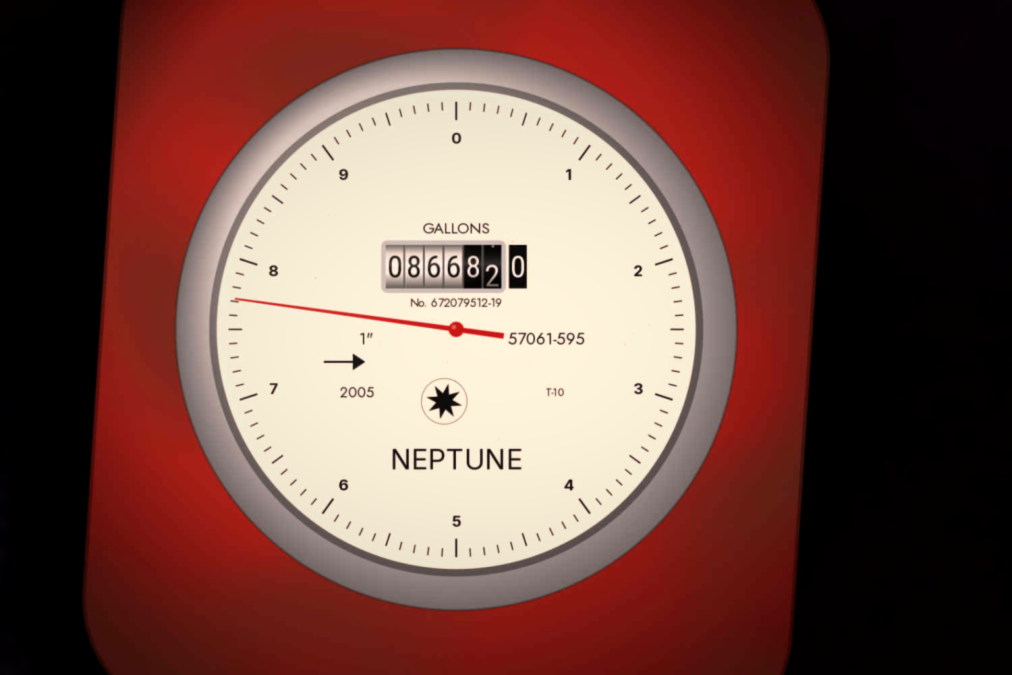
866817.7 gal
